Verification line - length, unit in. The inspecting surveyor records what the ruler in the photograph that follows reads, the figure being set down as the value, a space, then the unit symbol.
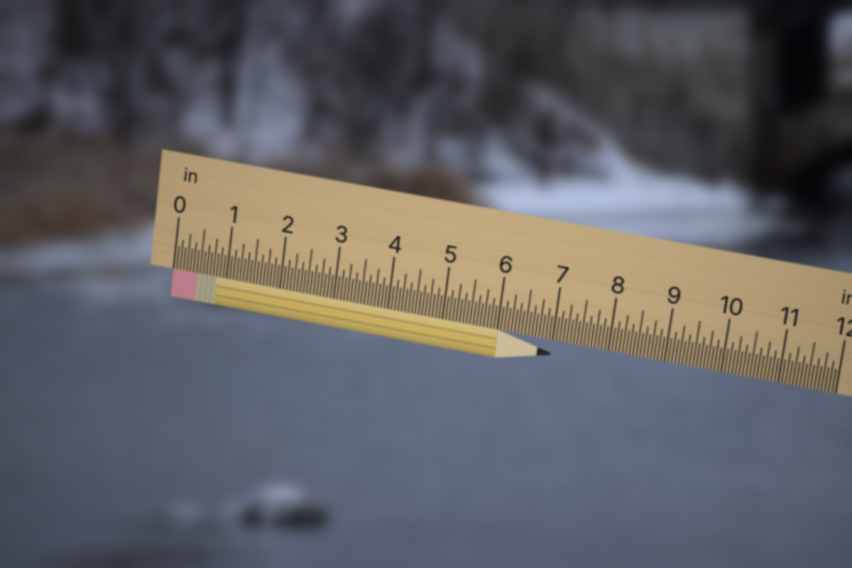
7 in
